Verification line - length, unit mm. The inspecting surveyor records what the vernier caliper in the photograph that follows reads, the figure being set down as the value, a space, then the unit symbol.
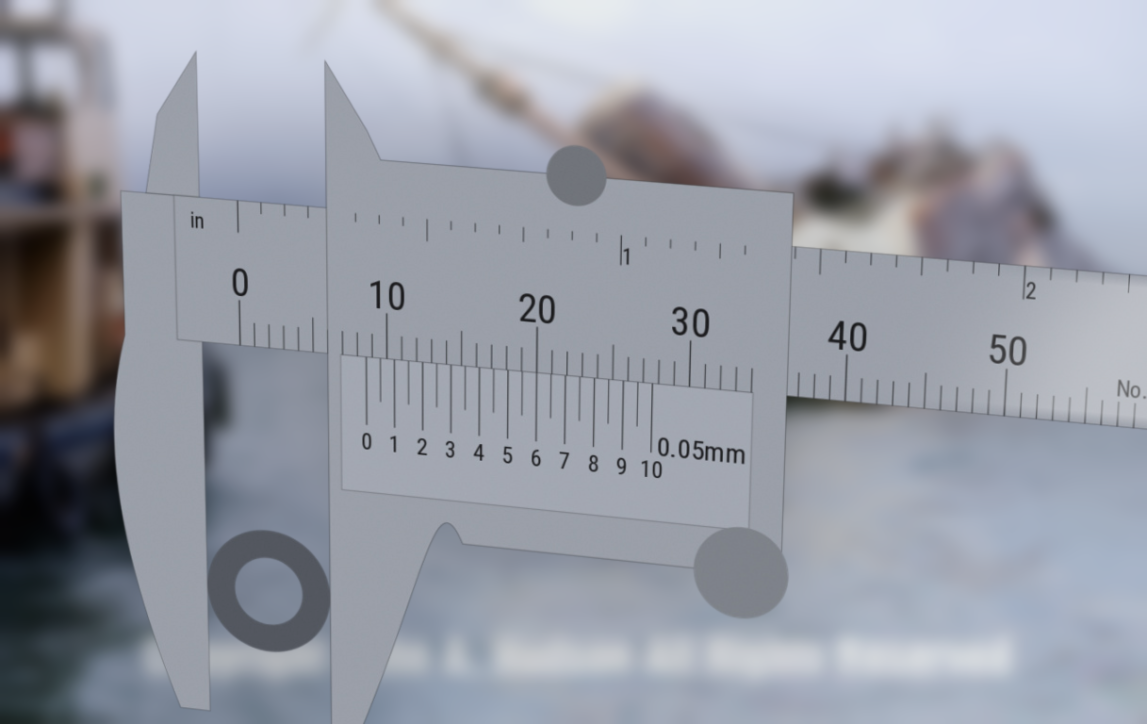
8.6 mm
